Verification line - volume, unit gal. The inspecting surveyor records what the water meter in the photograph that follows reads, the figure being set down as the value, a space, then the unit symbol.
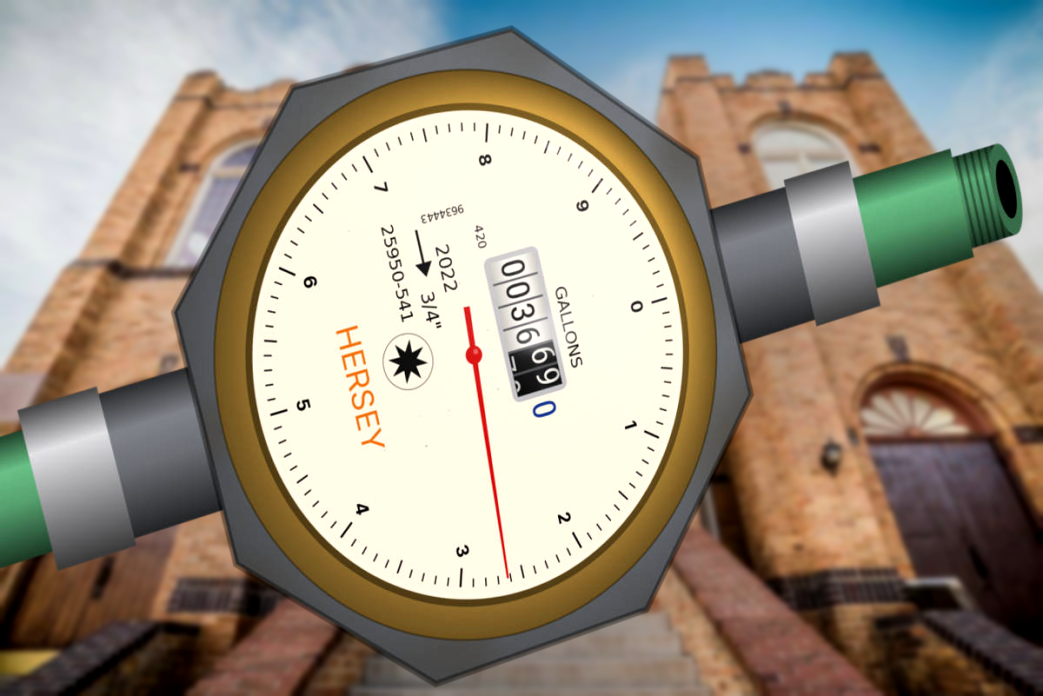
36692.6 gal
